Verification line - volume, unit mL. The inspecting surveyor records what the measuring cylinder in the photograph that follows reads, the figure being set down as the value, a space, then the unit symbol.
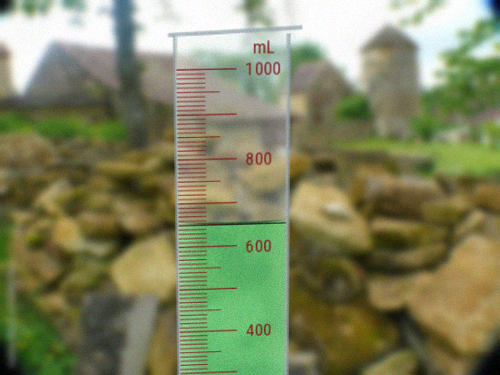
650 mL
